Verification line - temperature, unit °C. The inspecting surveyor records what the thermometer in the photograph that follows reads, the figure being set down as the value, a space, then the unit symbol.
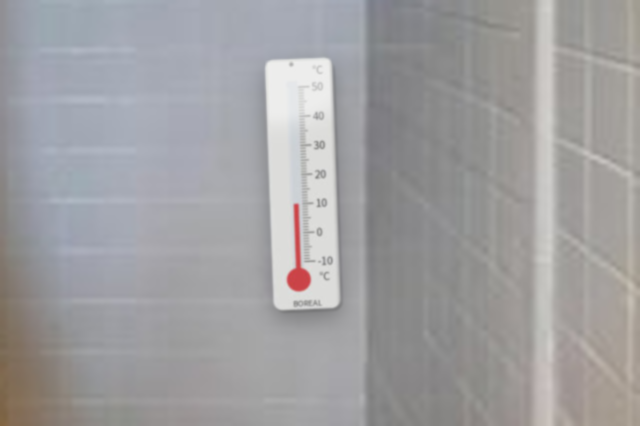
10 °C
